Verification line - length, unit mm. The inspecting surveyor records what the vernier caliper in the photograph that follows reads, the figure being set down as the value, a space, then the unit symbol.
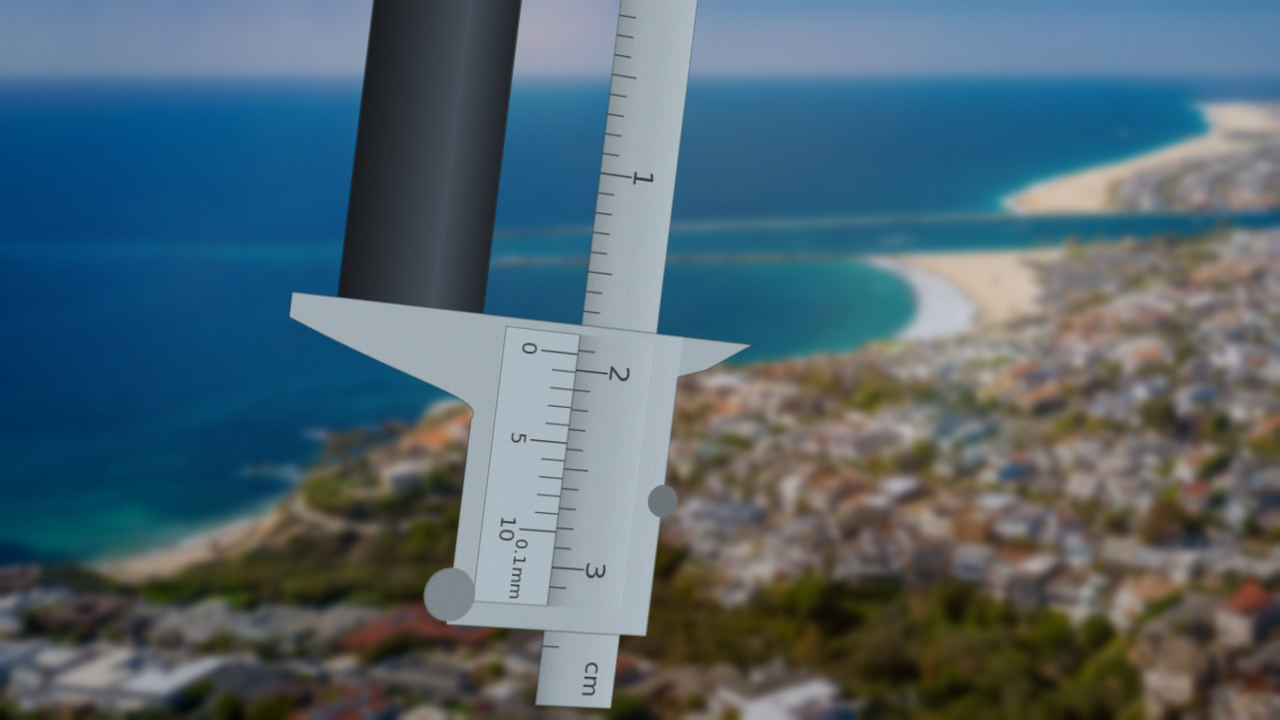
19.2 mm
